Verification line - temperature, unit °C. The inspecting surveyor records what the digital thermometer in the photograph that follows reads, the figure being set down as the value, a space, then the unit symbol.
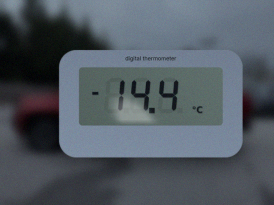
-14.4 °C
